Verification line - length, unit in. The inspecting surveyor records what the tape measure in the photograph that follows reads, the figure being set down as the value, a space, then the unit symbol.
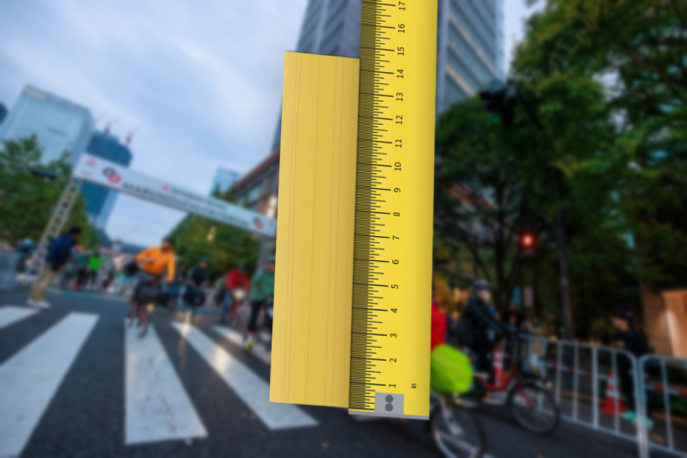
14.5 in
